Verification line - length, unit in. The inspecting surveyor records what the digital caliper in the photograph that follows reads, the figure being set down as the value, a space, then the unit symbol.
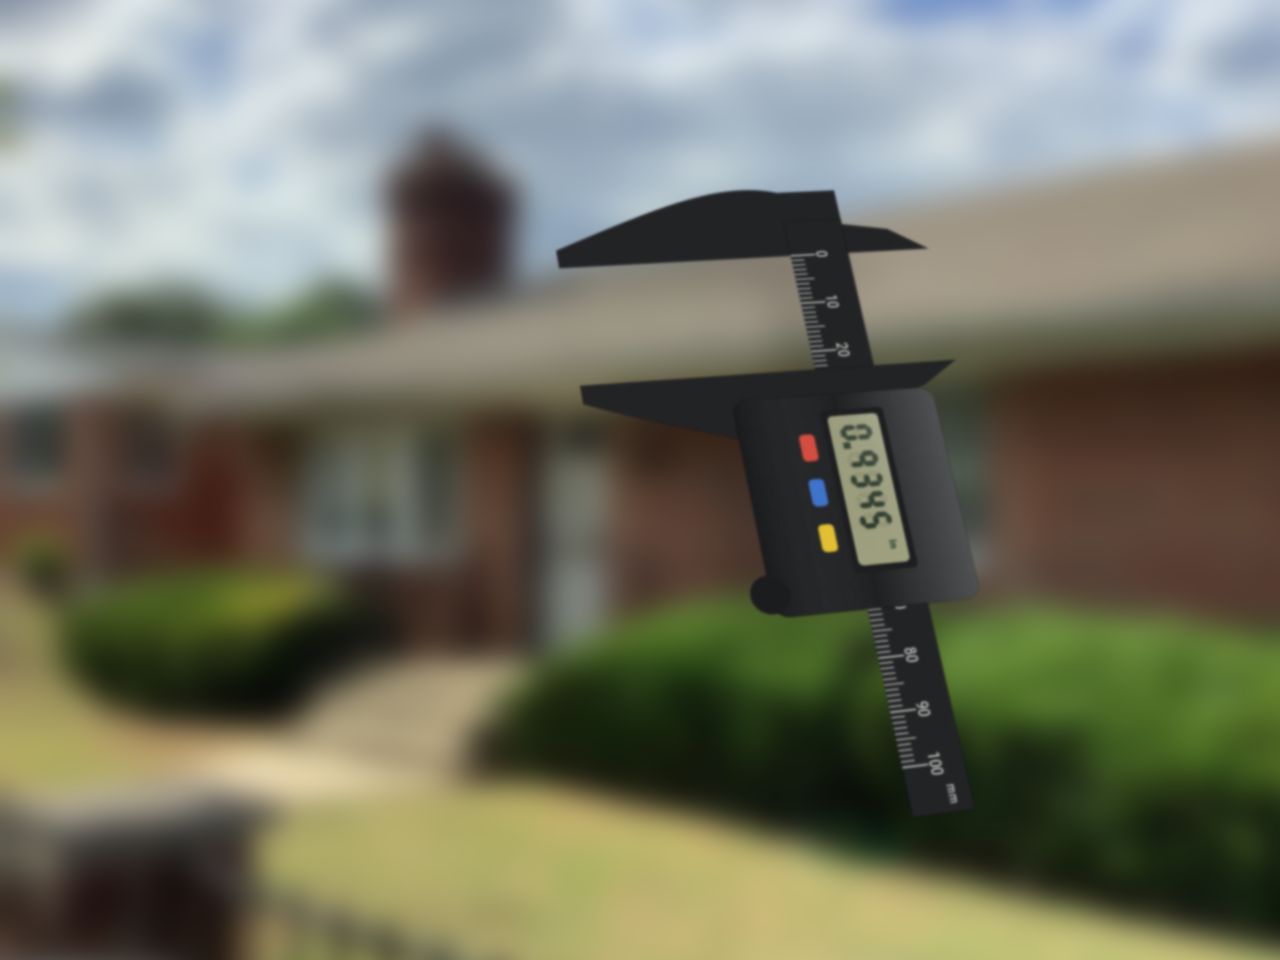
0.9345 in
